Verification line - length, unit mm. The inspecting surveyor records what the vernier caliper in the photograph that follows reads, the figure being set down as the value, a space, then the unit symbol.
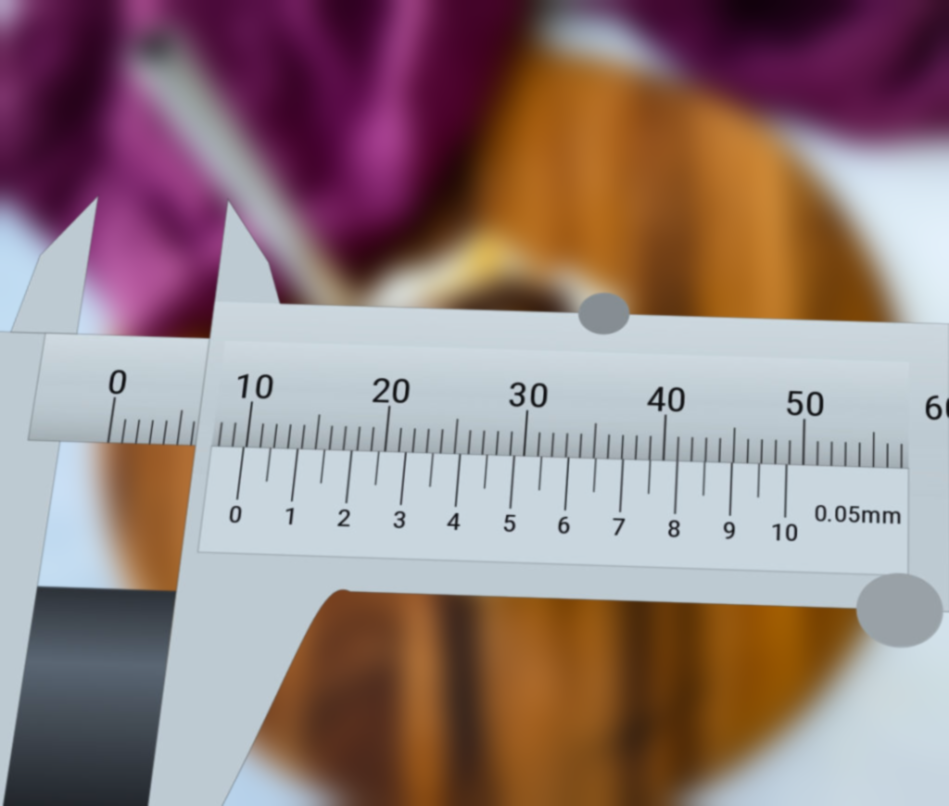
9.8 mm
